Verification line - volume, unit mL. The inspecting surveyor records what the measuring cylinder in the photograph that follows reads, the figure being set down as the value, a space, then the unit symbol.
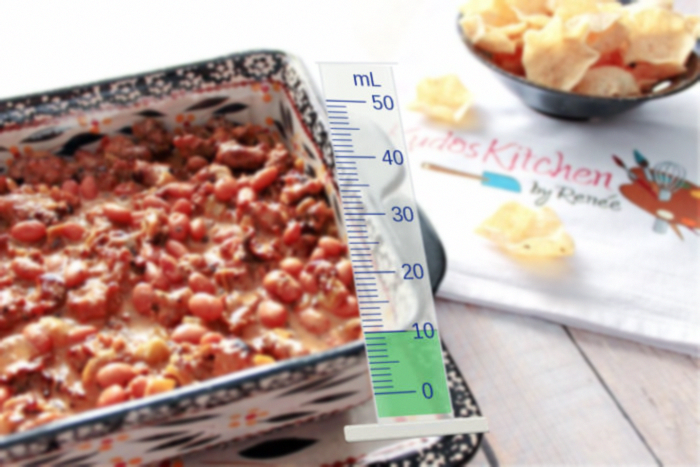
10 mL
